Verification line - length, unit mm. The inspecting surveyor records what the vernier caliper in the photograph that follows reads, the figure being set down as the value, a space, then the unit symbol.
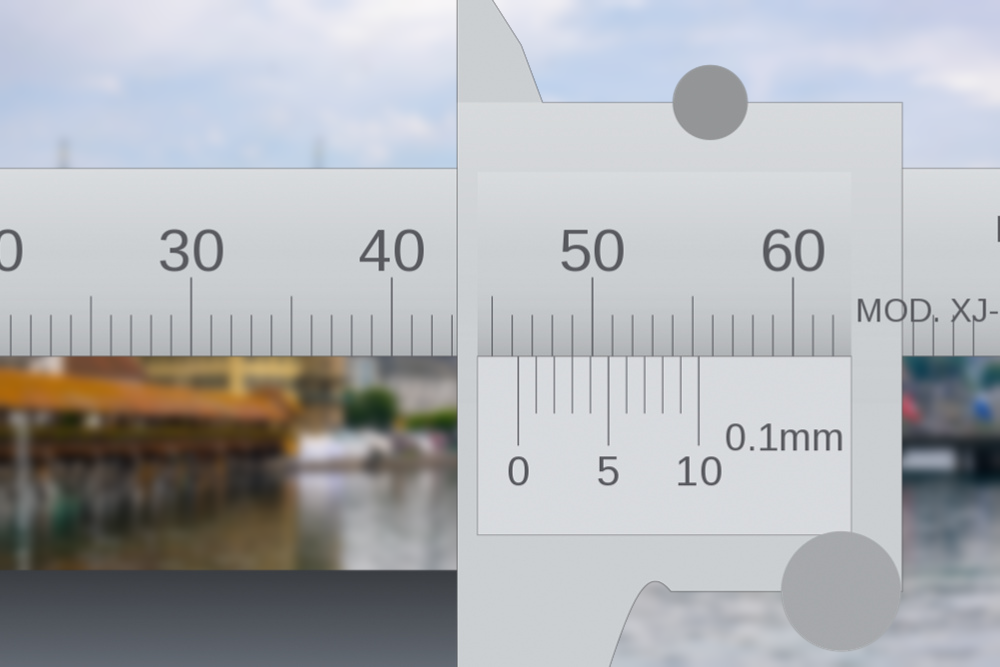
46.3 mm
